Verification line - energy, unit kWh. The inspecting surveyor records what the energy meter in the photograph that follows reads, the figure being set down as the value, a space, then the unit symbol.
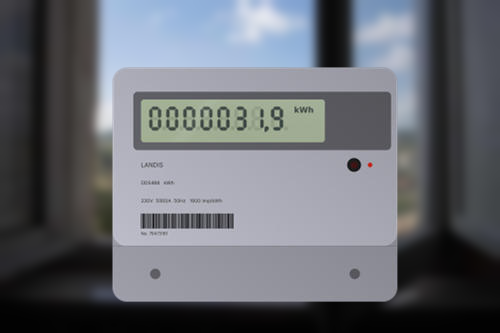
31.9 kWh
